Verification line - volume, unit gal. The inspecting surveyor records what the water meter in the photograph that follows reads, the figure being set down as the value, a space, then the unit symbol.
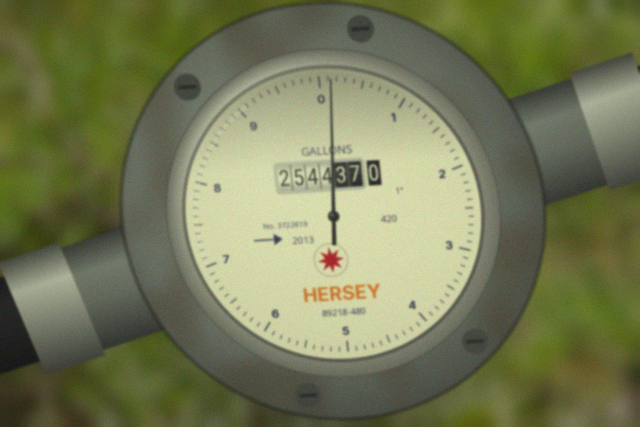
2544370.1 gal
